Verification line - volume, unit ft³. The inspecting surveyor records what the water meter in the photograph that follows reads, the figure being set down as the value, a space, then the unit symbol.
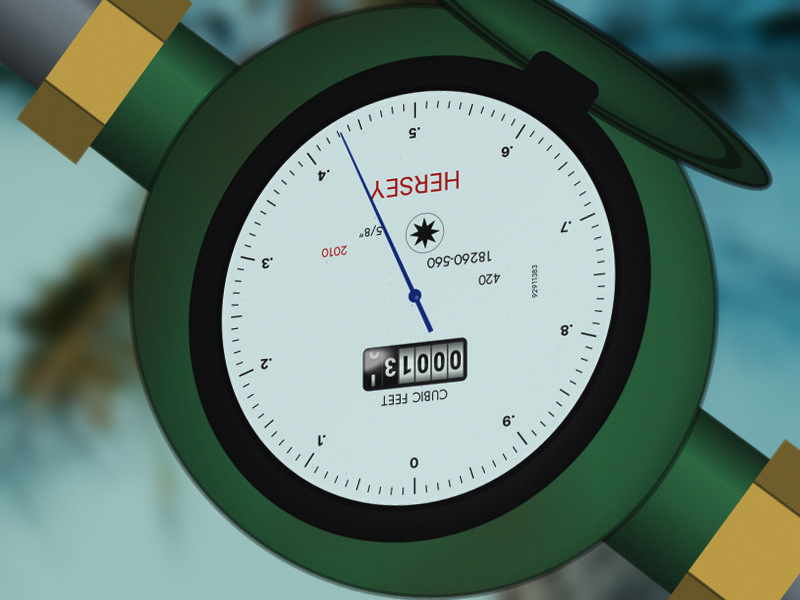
131.43 ft³
